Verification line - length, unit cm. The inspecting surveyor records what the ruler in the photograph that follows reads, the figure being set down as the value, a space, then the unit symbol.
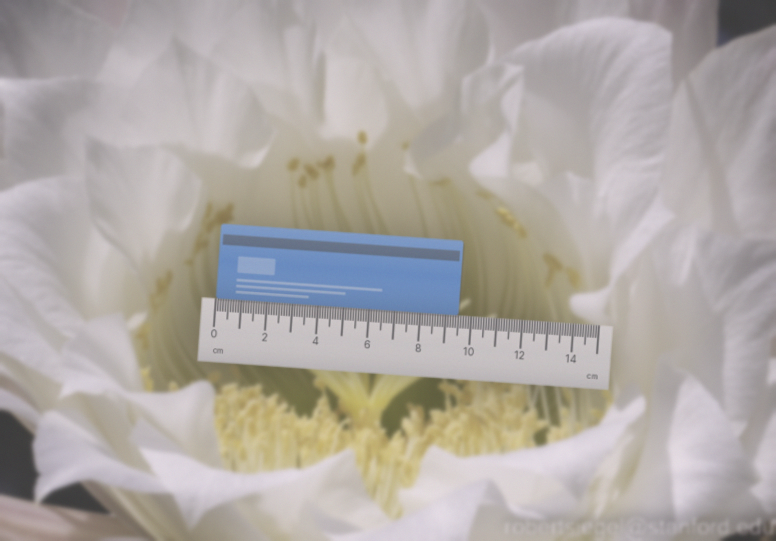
9.5 cm
